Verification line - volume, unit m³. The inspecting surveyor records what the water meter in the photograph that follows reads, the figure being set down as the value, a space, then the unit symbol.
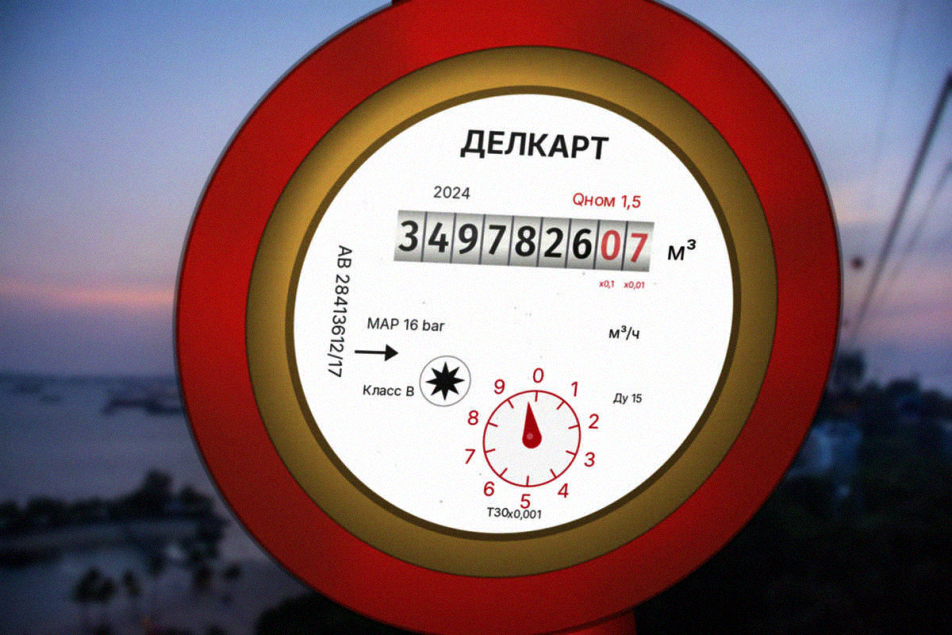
3497826.069 m³
